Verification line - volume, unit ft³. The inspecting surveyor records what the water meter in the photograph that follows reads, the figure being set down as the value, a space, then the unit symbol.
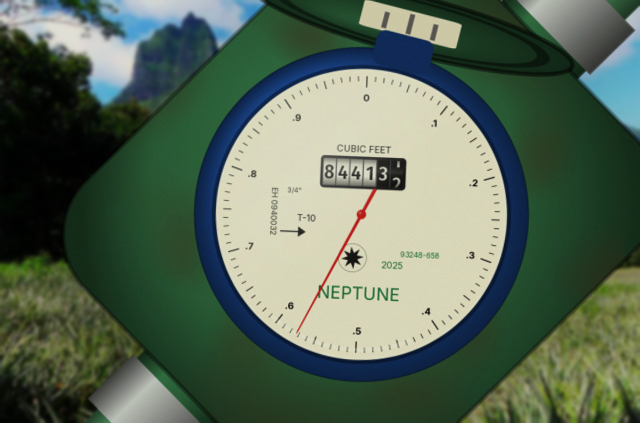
844131.57 ft³
